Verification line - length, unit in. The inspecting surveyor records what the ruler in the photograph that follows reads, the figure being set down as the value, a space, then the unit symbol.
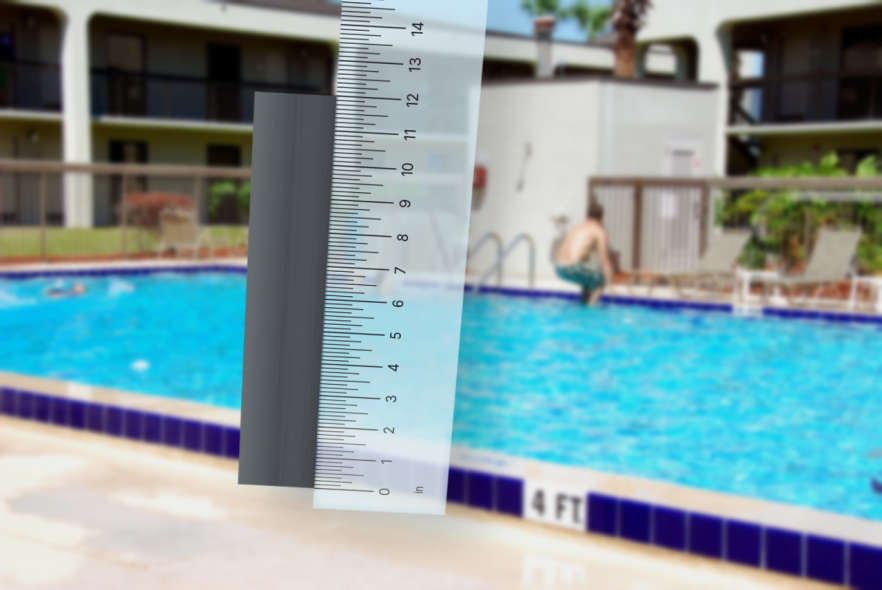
12 in
